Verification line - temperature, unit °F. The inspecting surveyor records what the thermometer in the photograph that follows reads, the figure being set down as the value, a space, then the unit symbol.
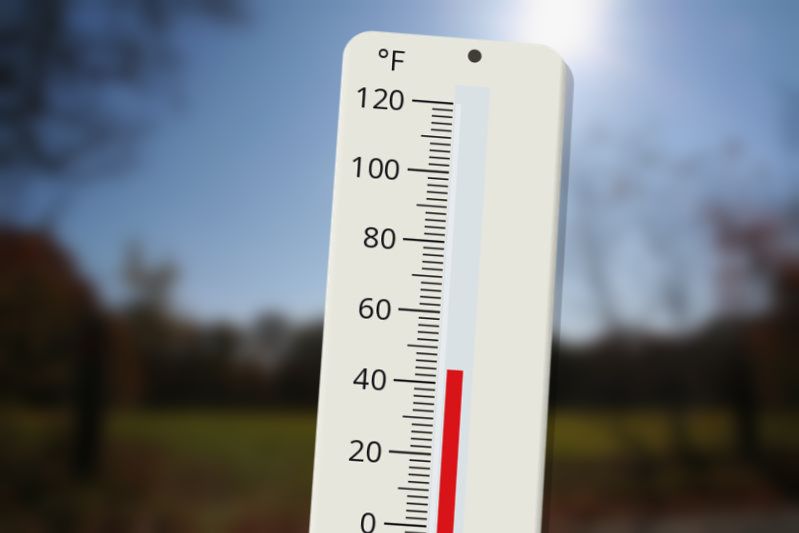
44 °F
